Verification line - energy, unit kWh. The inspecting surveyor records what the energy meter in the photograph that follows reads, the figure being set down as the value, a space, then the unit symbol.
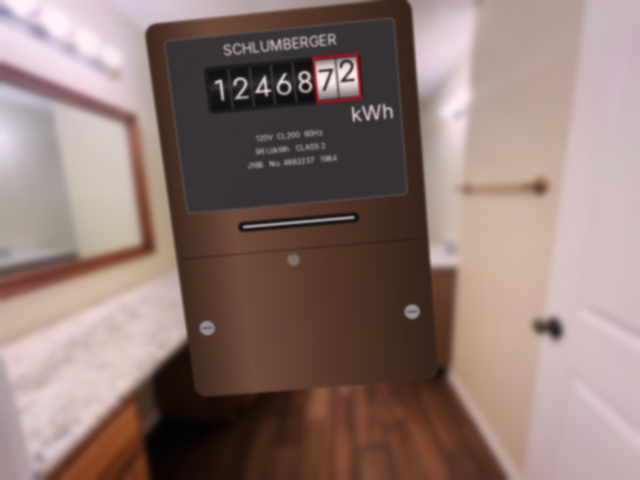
12468.72 kWh
